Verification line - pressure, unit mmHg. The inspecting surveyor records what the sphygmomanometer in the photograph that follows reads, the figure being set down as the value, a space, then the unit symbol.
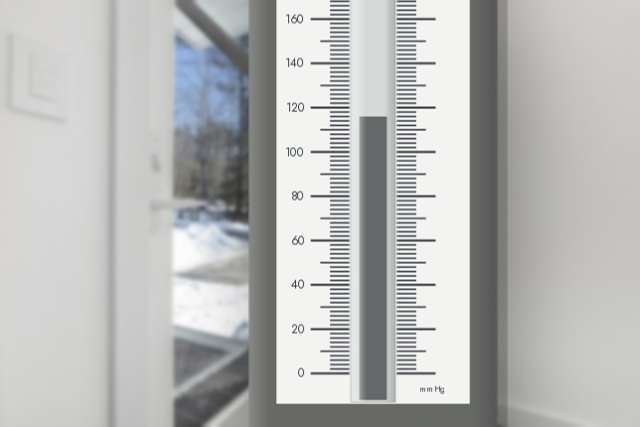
116 mmHg
